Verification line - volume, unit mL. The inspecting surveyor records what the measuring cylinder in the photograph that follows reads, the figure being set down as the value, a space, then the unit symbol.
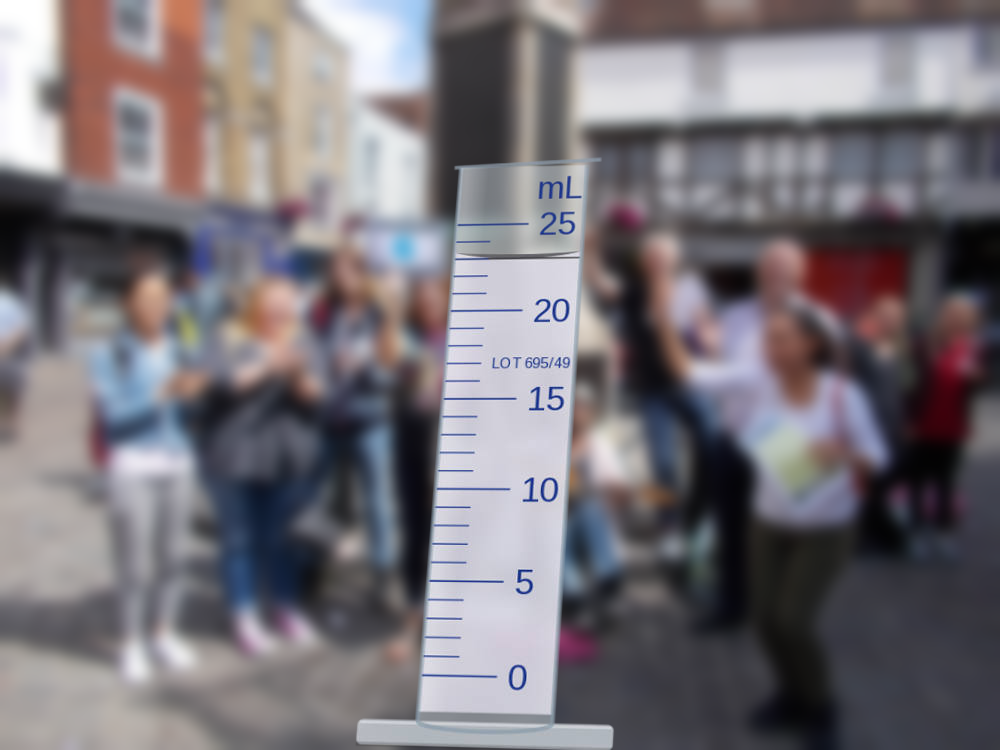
23 mL
